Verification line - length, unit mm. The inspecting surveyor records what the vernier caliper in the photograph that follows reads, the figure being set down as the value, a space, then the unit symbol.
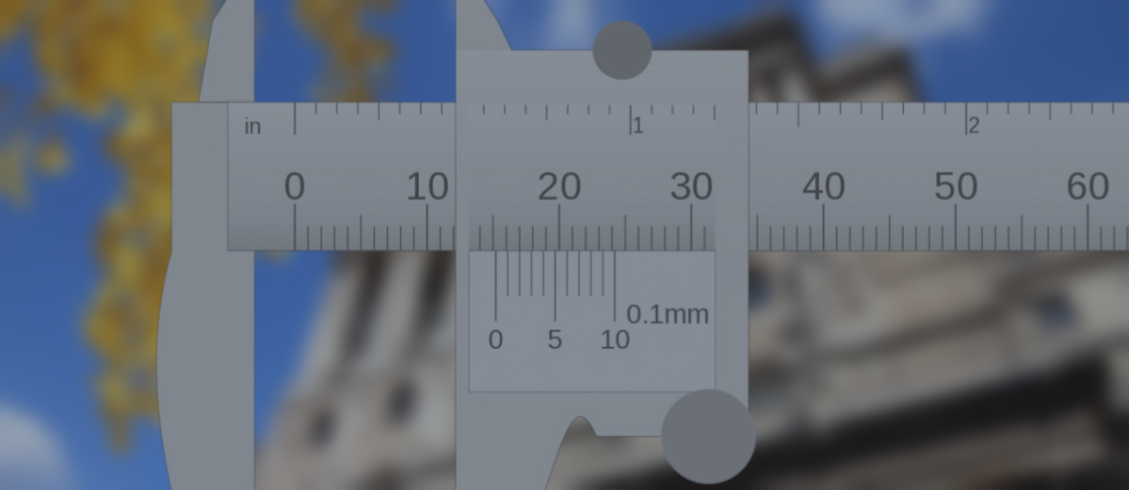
15.2 mm
